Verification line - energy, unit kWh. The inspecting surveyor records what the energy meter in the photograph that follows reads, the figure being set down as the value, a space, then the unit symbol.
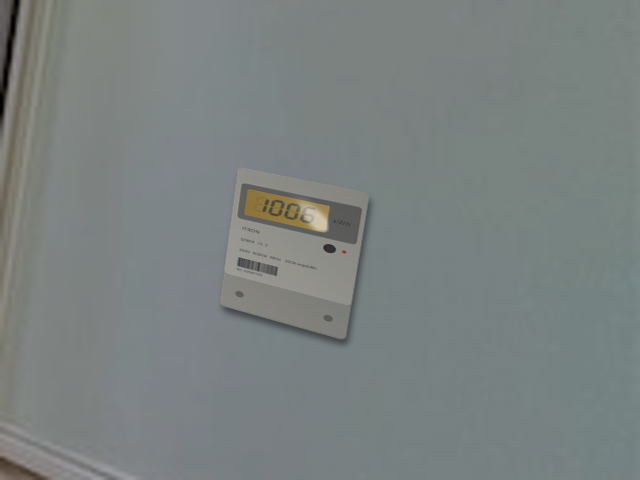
1006 kWh
